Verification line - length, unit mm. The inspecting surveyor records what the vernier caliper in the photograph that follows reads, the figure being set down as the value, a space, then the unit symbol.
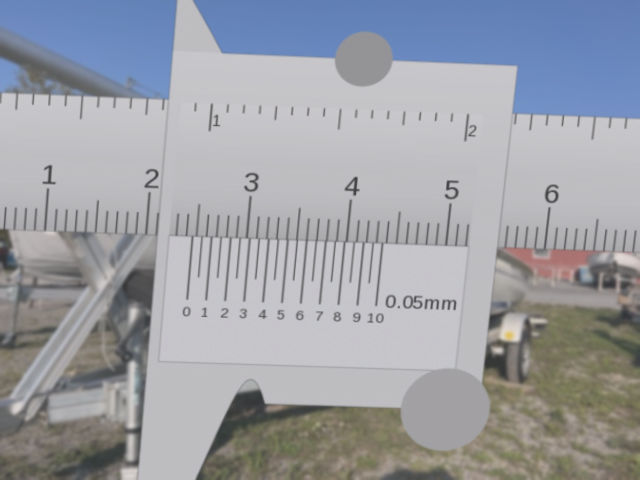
24.6 mm
